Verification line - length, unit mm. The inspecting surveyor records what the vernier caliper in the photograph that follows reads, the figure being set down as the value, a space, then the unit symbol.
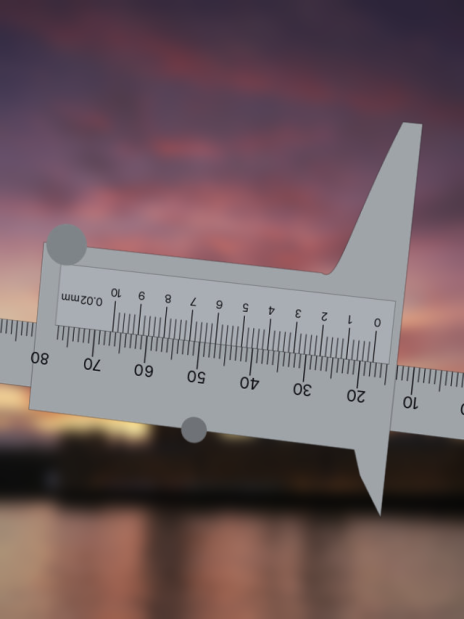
17.6 mm
